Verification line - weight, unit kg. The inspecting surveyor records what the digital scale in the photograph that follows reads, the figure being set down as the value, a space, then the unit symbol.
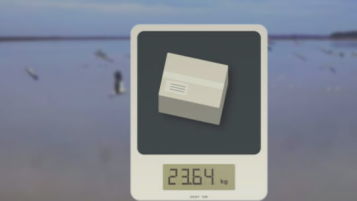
23.64 kg
